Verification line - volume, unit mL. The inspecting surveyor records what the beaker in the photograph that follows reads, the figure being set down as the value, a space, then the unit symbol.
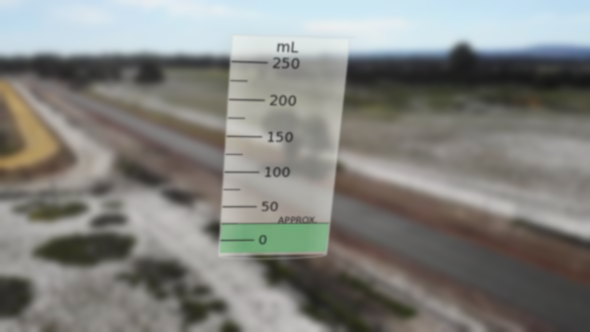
25 mL
